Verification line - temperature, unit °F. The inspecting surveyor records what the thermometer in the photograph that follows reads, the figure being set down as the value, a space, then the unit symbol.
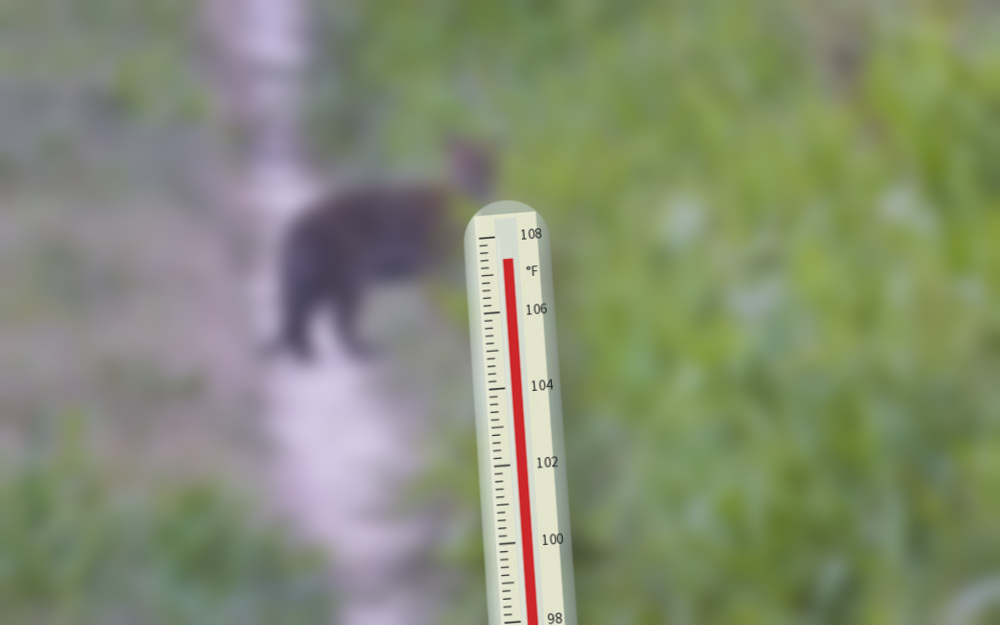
107.4 °F
